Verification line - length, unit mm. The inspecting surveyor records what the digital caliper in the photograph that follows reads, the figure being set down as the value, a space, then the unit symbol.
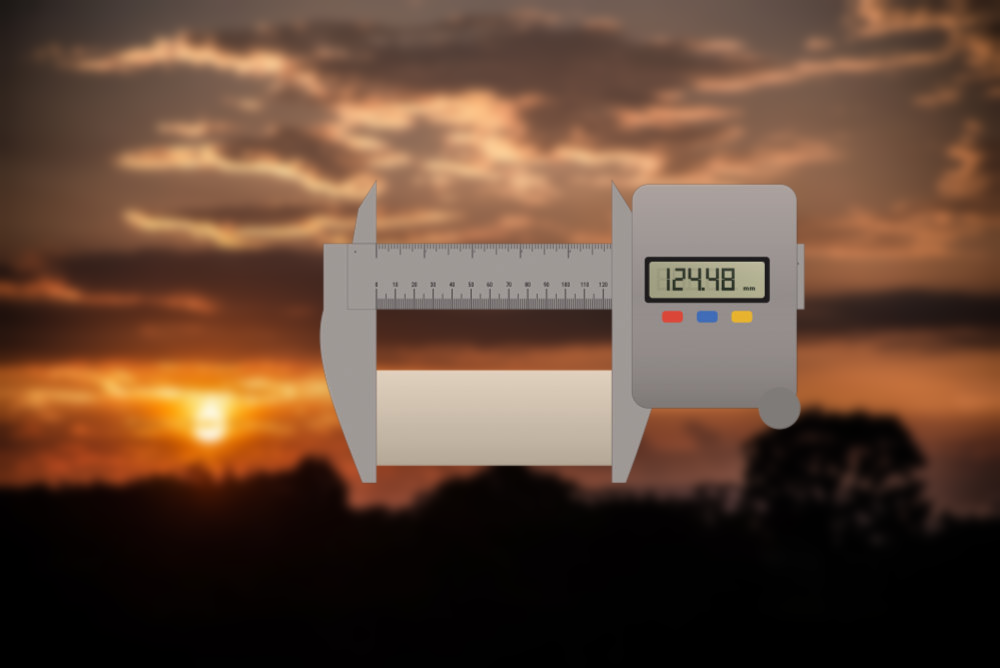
124.48 mm
